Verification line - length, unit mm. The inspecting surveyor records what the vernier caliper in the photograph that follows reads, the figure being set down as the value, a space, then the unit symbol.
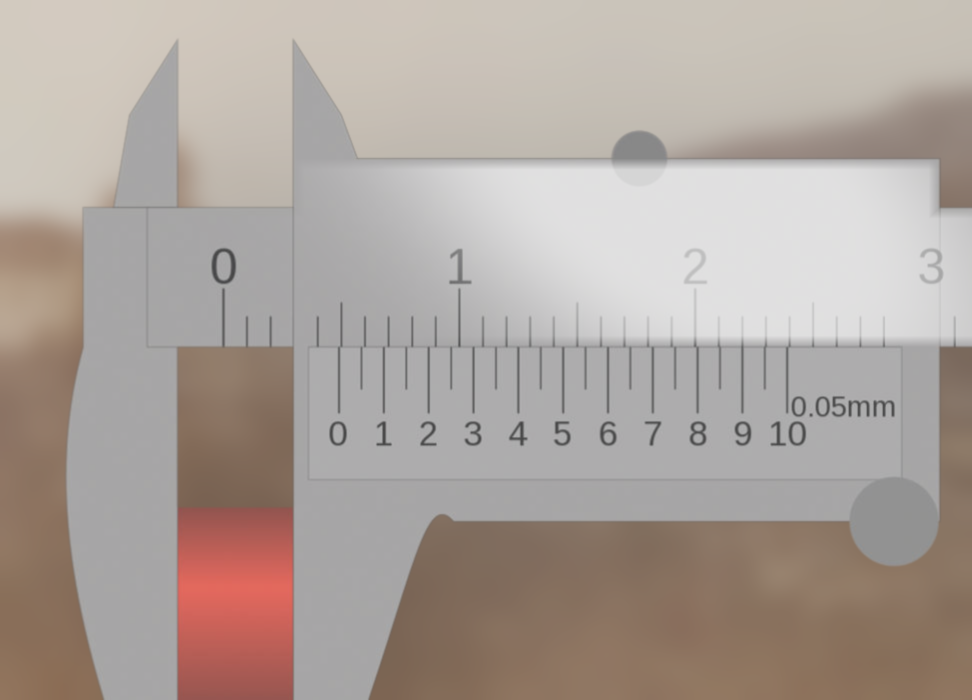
4.9 mm
